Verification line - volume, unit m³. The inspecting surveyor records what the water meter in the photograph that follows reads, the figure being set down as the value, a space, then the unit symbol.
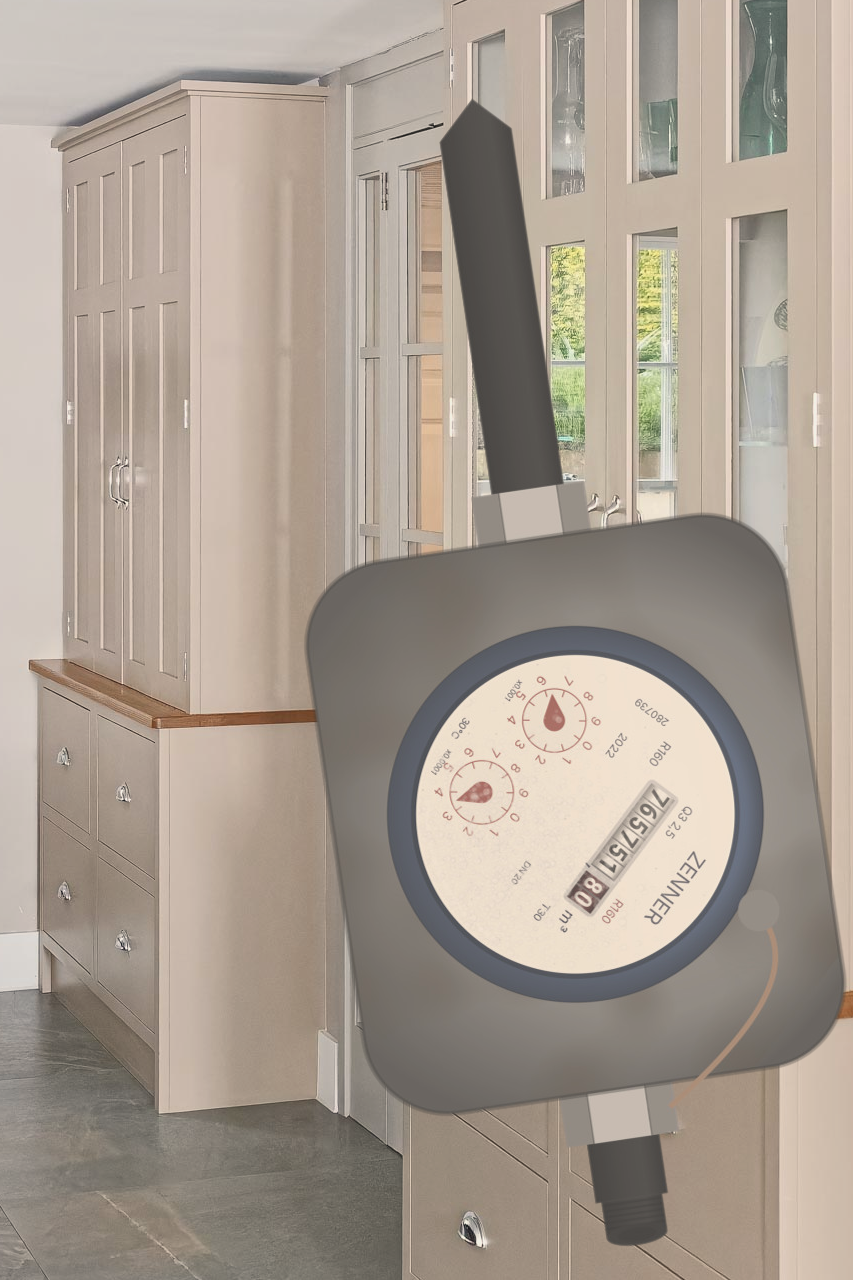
765751.8063 m³
